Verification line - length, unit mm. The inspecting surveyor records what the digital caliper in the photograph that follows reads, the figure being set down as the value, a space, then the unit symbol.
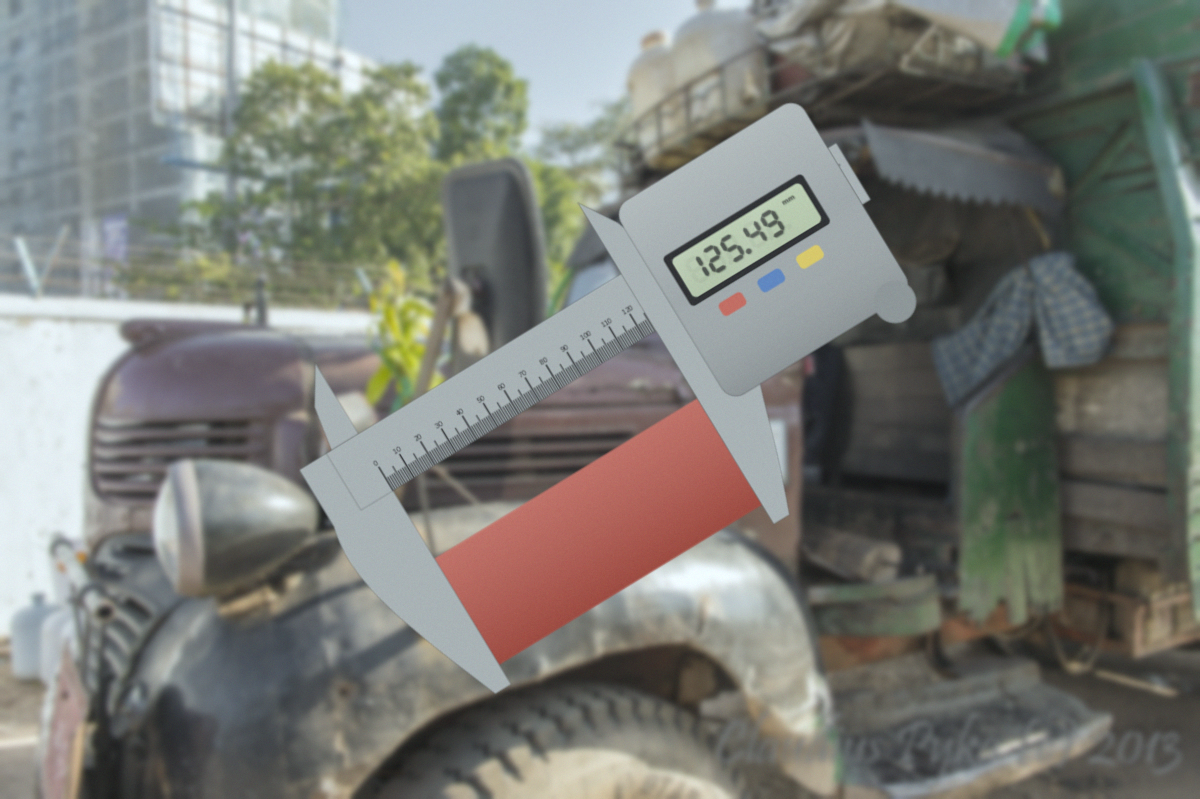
125.49 mm
